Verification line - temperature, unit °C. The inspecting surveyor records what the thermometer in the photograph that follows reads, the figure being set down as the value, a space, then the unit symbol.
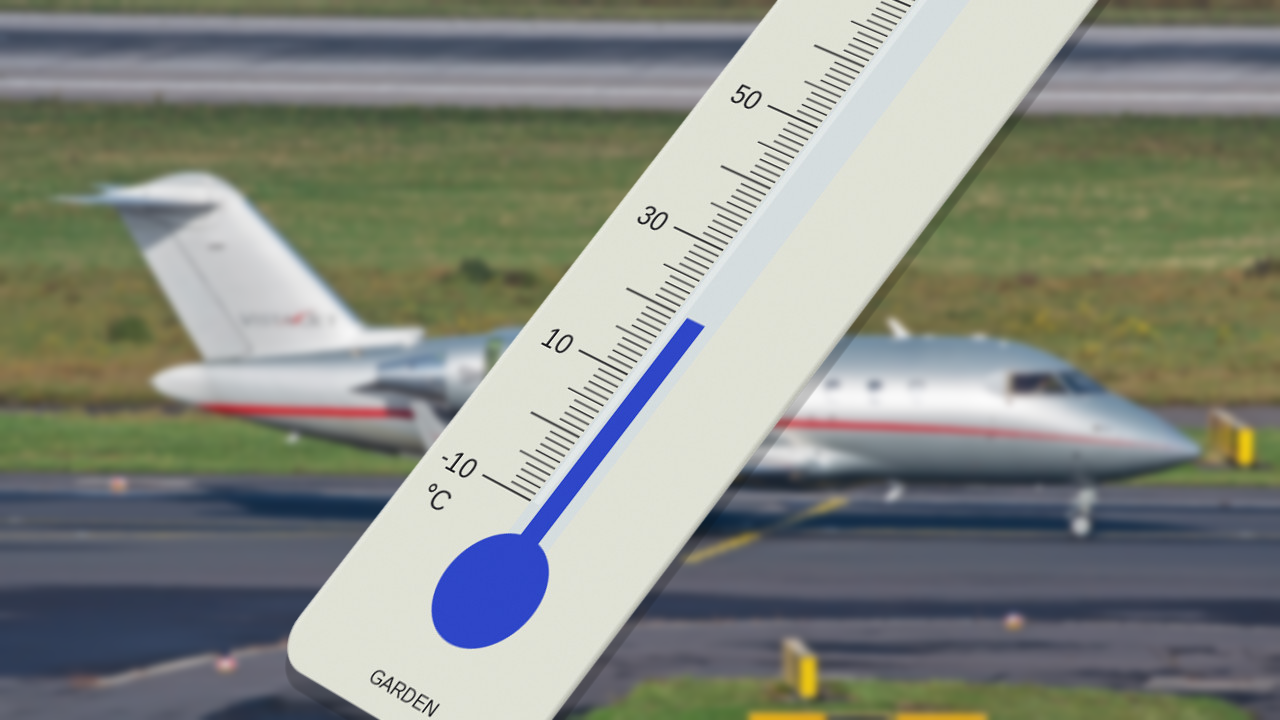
20 °C
